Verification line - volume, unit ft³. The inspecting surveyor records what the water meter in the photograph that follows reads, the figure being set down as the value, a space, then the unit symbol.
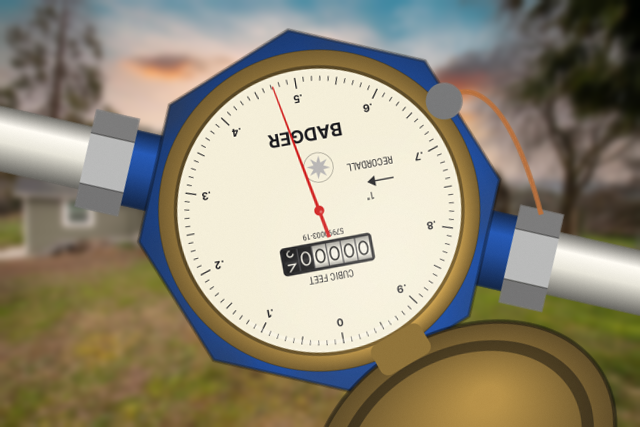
2.47 ft³
